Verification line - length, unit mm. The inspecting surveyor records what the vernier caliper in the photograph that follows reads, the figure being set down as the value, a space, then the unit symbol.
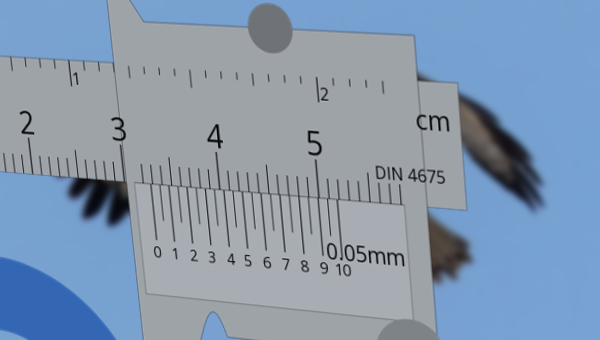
32.8 mm
